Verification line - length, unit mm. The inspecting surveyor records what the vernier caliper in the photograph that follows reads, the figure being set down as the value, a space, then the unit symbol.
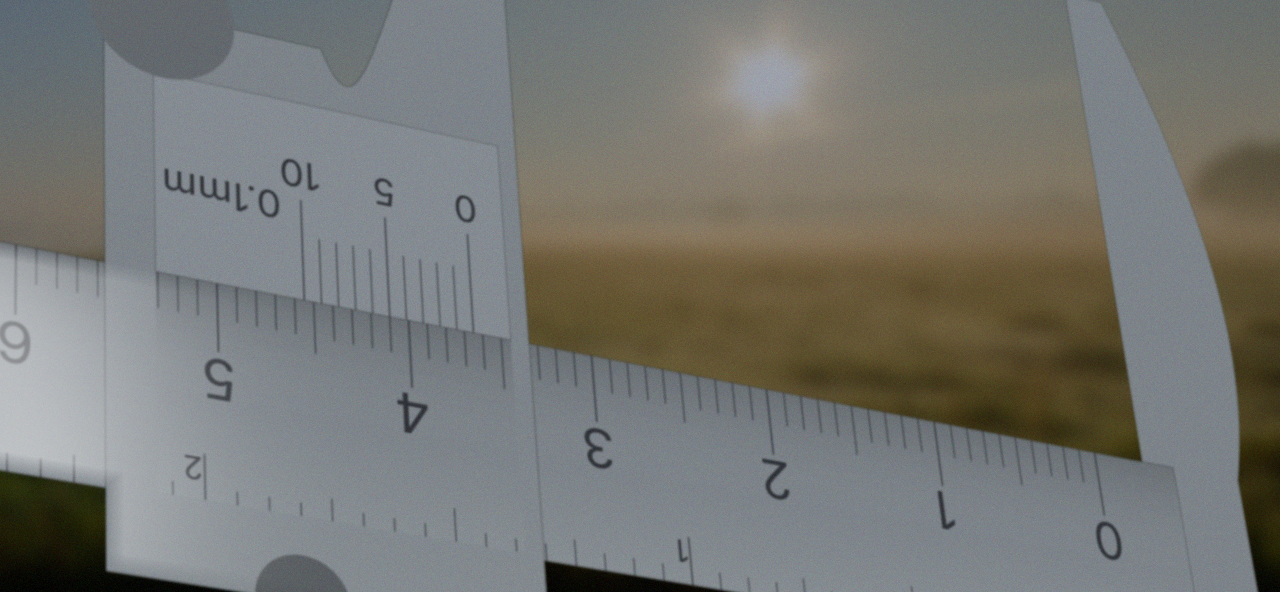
36.5 mm
